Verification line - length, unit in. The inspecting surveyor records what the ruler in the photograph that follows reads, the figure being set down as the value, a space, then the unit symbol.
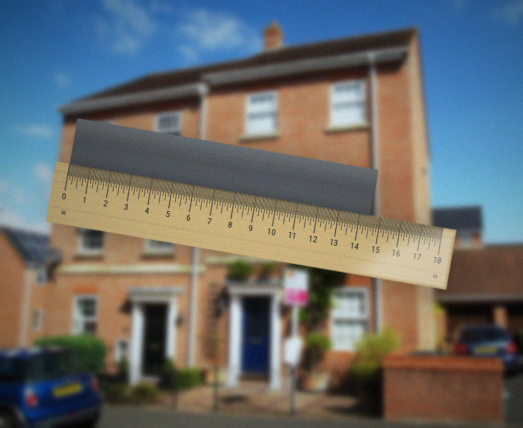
14.5 in
